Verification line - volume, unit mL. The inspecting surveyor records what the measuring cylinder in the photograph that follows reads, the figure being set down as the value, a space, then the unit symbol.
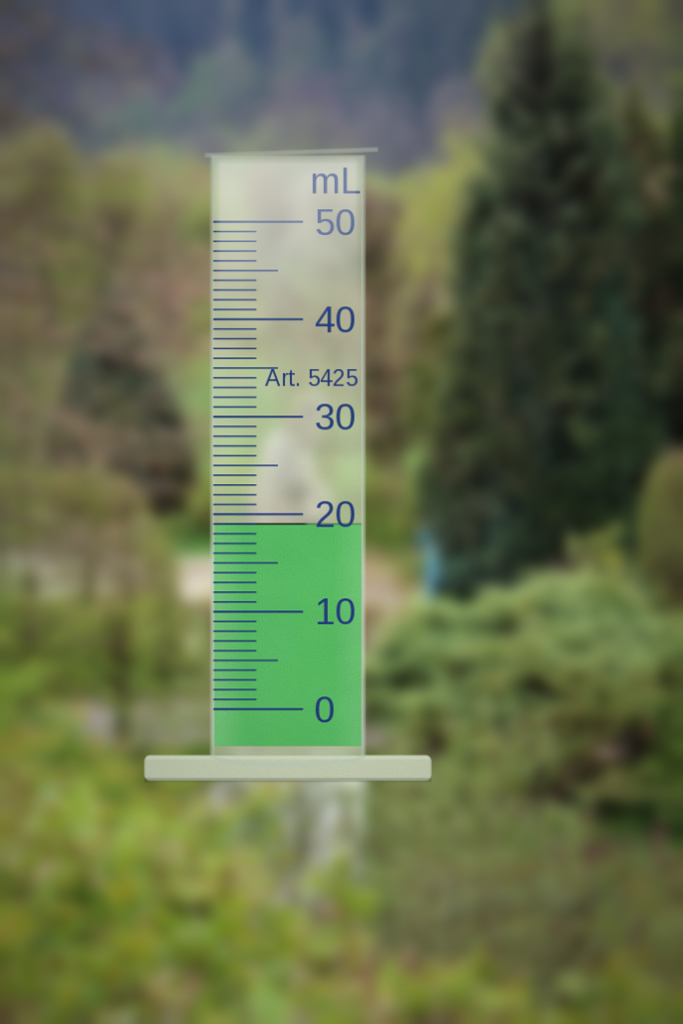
19 mL
